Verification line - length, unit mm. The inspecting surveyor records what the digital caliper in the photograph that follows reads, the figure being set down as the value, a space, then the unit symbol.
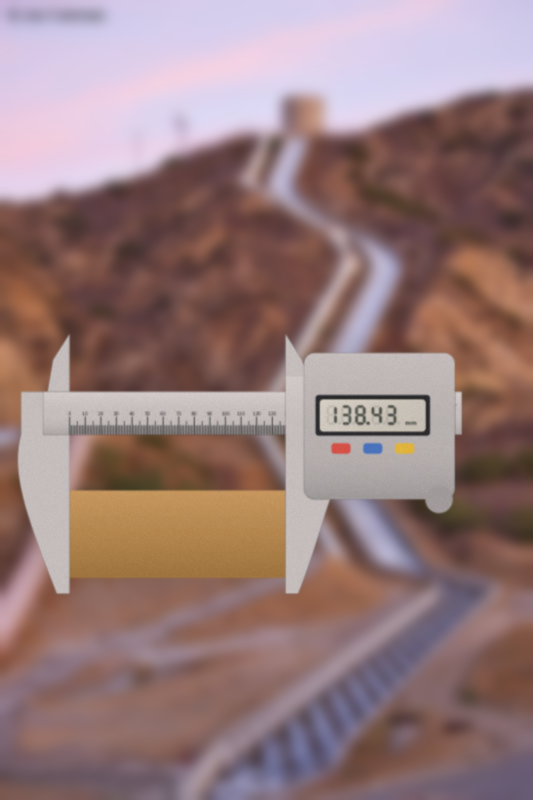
138.43 mm
